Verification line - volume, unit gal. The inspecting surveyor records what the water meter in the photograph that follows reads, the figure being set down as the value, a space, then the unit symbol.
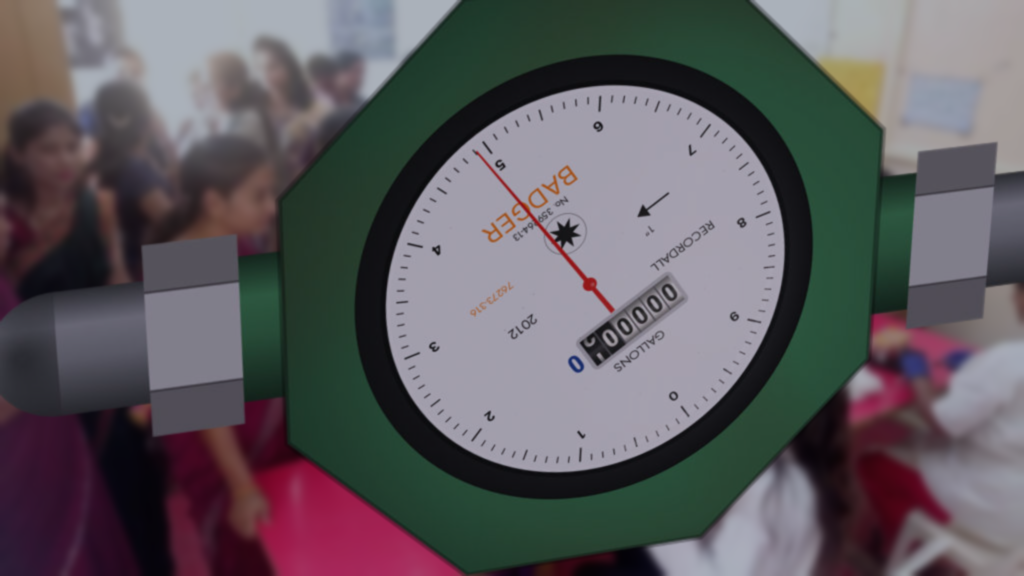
14.9 gal
